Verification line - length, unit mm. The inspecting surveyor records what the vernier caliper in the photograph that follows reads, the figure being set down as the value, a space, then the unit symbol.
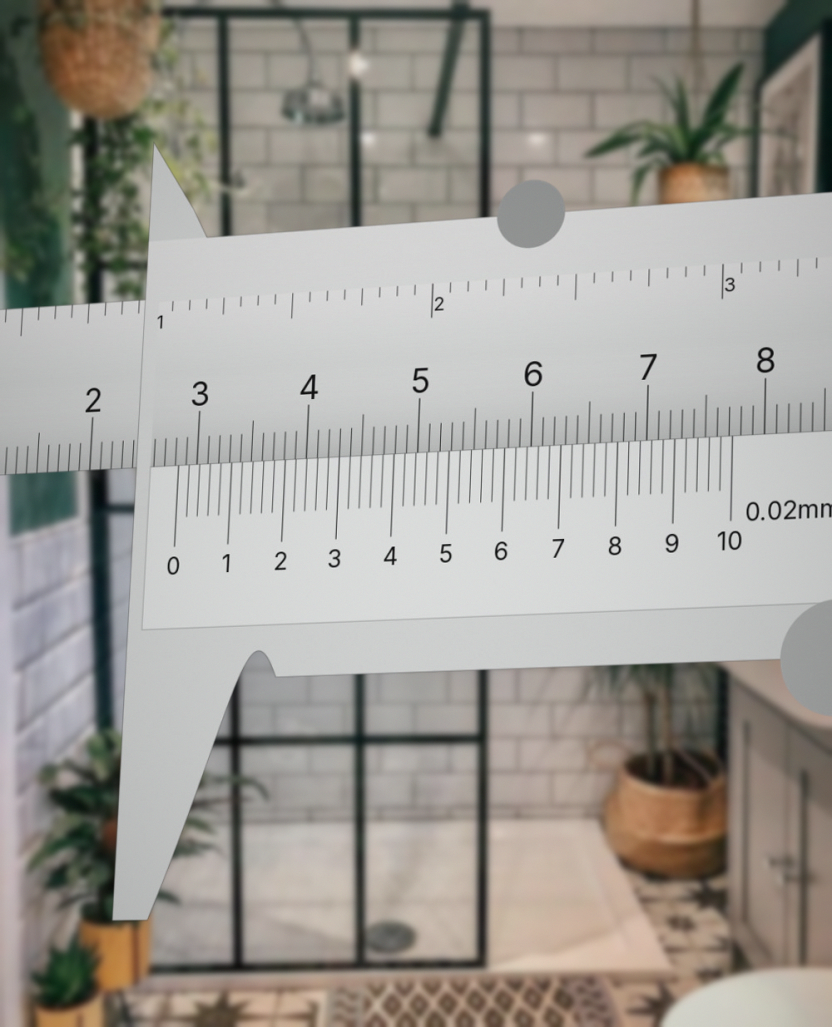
28.3 mm
